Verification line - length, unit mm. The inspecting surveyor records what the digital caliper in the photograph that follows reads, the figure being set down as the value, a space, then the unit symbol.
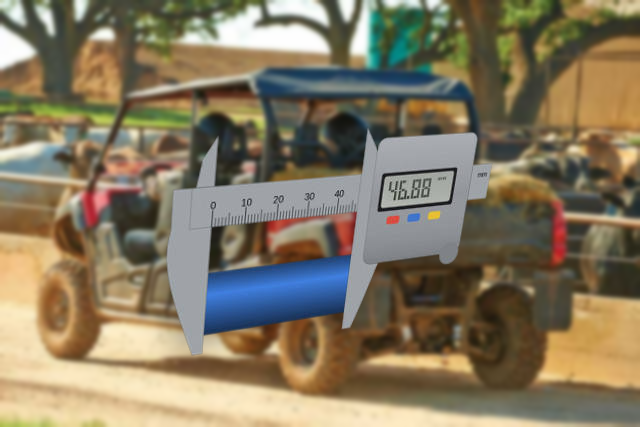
46.88 mm
